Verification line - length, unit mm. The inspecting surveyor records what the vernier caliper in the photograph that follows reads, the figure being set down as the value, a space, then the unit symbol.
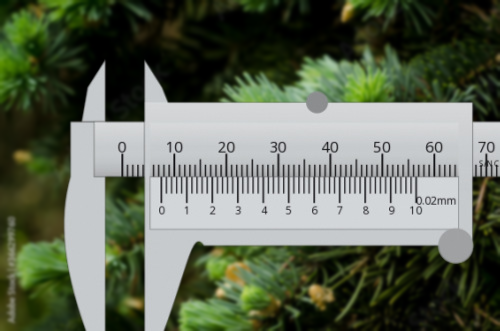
7.5 mm
